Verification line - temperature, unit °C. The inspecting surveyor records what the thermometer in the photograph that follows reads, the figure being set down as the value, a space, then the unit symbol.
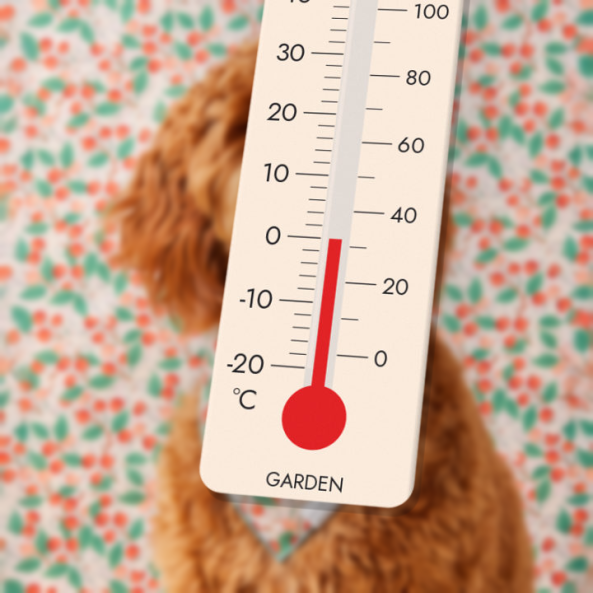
0 °C
